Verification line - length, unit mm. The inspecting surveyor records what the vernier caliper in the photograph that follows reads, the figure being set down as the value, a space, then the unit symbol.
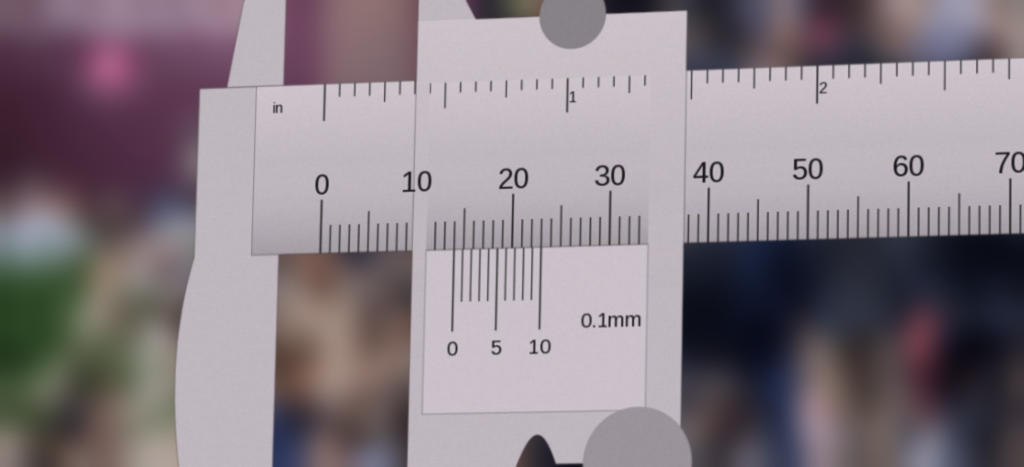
14.0 mm
